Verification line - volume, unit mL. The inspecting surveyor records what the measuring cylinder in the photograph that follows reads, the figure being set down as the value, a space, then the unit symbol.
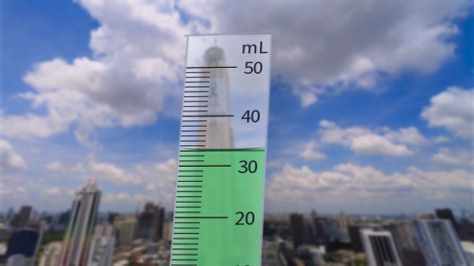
33 mL
